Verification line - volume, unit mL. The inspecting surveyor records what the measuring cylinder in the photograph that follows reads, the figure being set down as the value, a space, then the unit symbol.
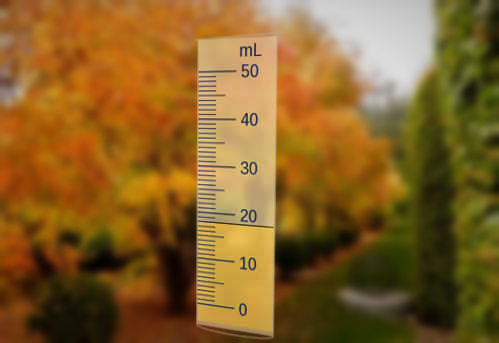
18 mL
